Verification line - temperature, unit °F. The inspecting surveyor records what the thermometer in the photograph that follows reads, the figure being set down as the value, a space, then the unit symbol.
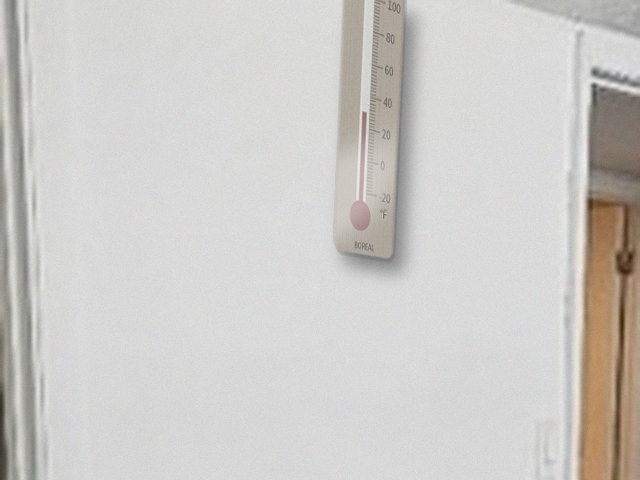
30 °F
